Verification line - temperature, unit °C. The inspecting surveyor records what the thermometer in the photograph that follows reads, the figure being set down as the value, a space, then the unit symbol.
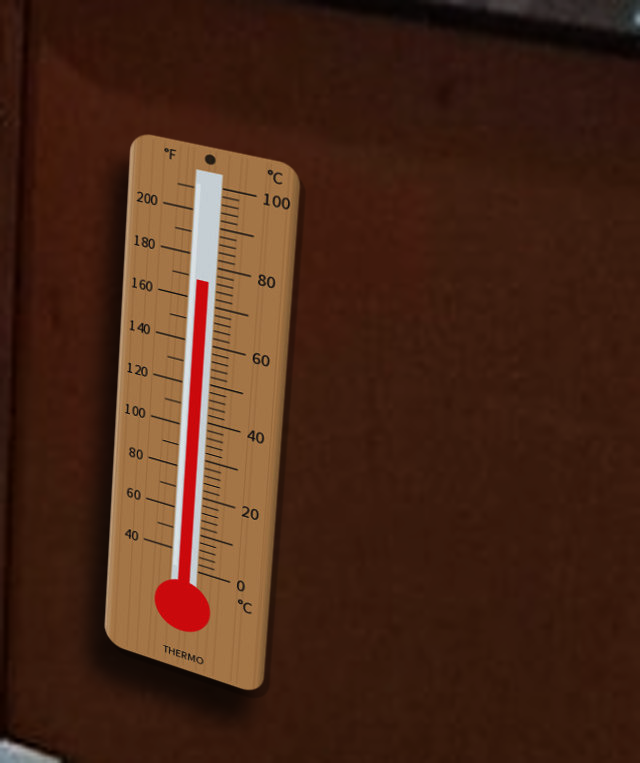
76 °C
